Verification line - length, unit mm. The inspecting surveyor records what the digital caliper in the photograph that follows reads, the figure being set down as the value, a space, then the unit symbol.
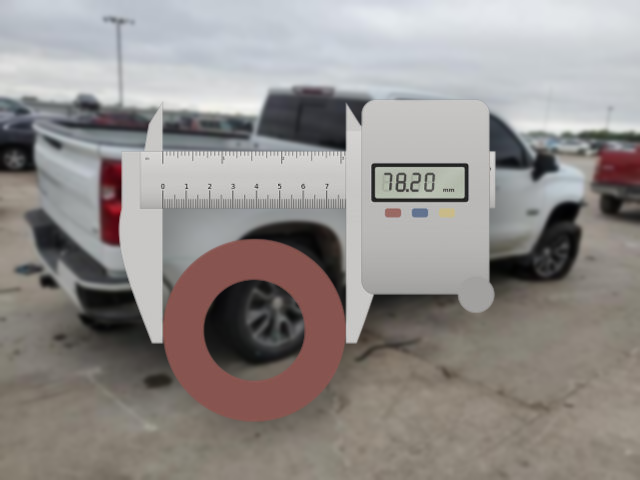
78.20 mm
